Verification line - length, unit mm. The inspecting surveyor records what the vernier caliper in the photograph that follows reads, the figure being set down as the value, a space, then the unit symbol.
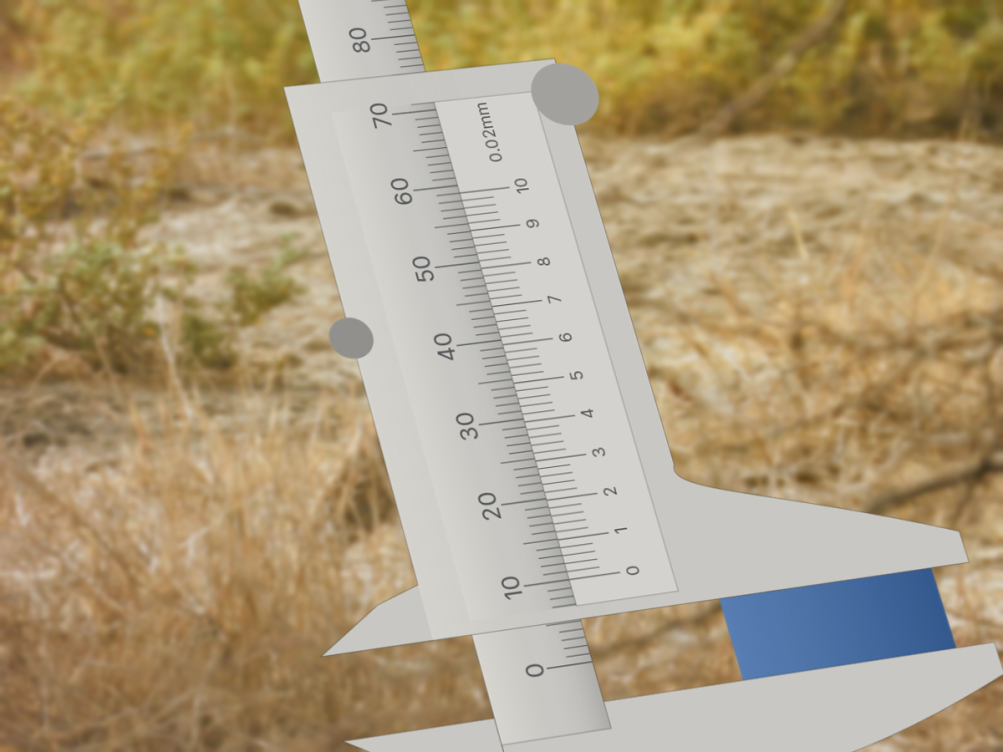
10.0 mm
